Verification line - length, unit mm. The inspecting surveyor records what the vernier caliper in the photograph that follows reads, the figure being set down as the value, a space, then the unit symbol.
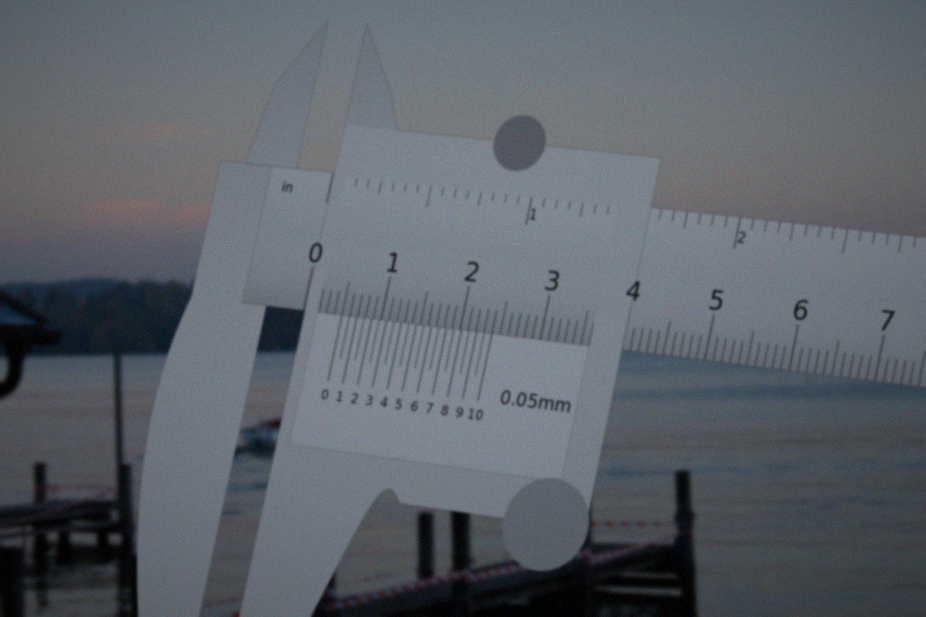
5.0 mm
